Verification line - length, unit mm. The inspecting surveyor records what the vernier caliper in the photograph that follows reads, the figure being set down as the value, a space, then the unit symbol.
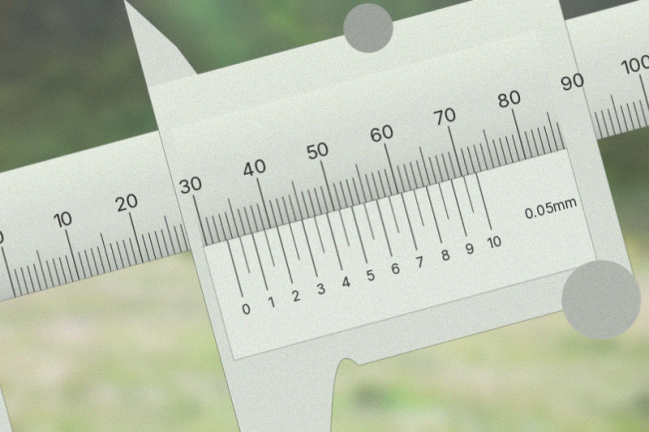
33.2 mm
